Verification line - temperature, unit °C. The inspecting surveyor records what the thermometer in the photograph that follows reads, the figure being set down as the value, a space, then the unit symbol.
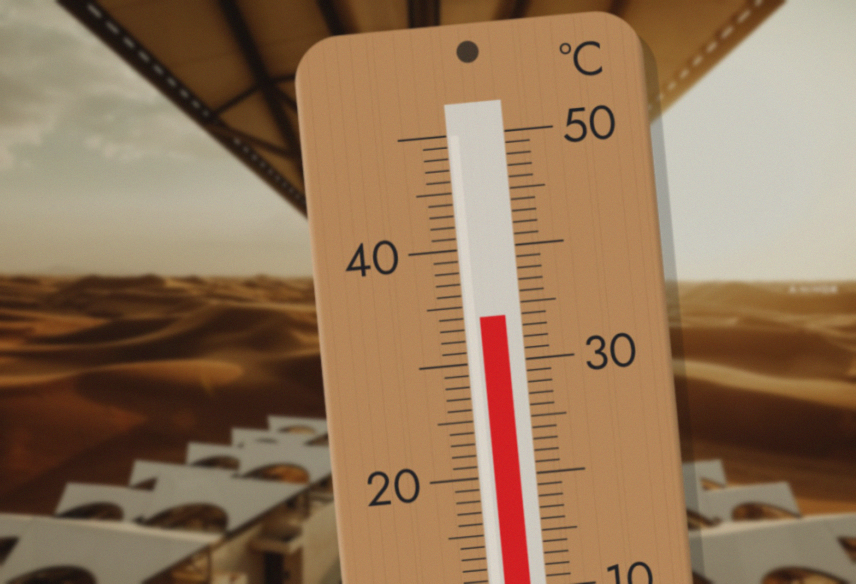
34 °C
